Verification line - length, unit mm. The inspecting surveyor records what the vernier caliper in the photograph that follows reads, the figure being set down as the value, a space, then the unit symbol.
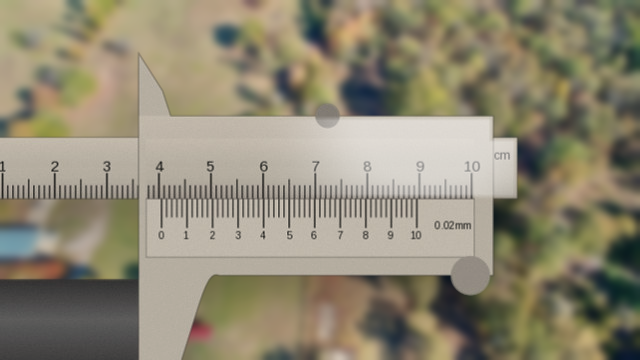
40.5 mm
